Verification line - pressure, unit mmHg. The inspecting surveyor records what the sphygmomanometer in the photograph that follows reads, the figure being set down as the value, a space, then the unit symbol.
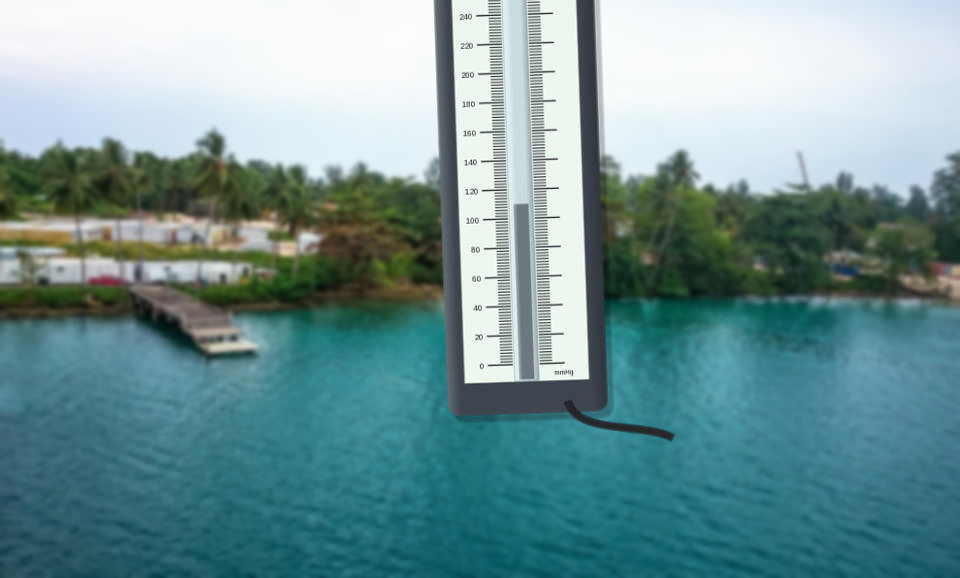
110 mmHg
